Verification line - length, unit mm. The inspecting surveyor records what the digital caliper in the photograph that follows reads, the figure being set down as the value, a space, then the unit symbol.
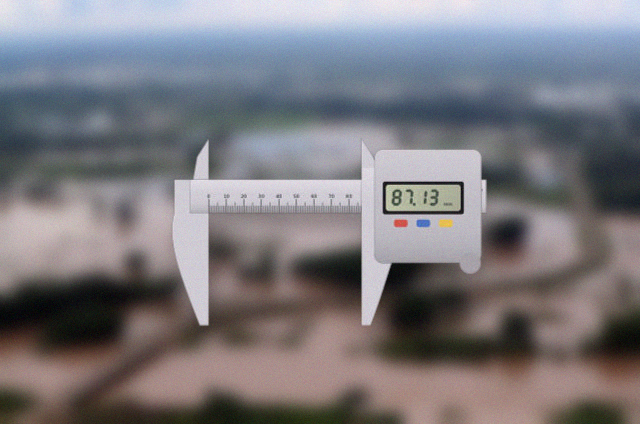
87.13 mm
